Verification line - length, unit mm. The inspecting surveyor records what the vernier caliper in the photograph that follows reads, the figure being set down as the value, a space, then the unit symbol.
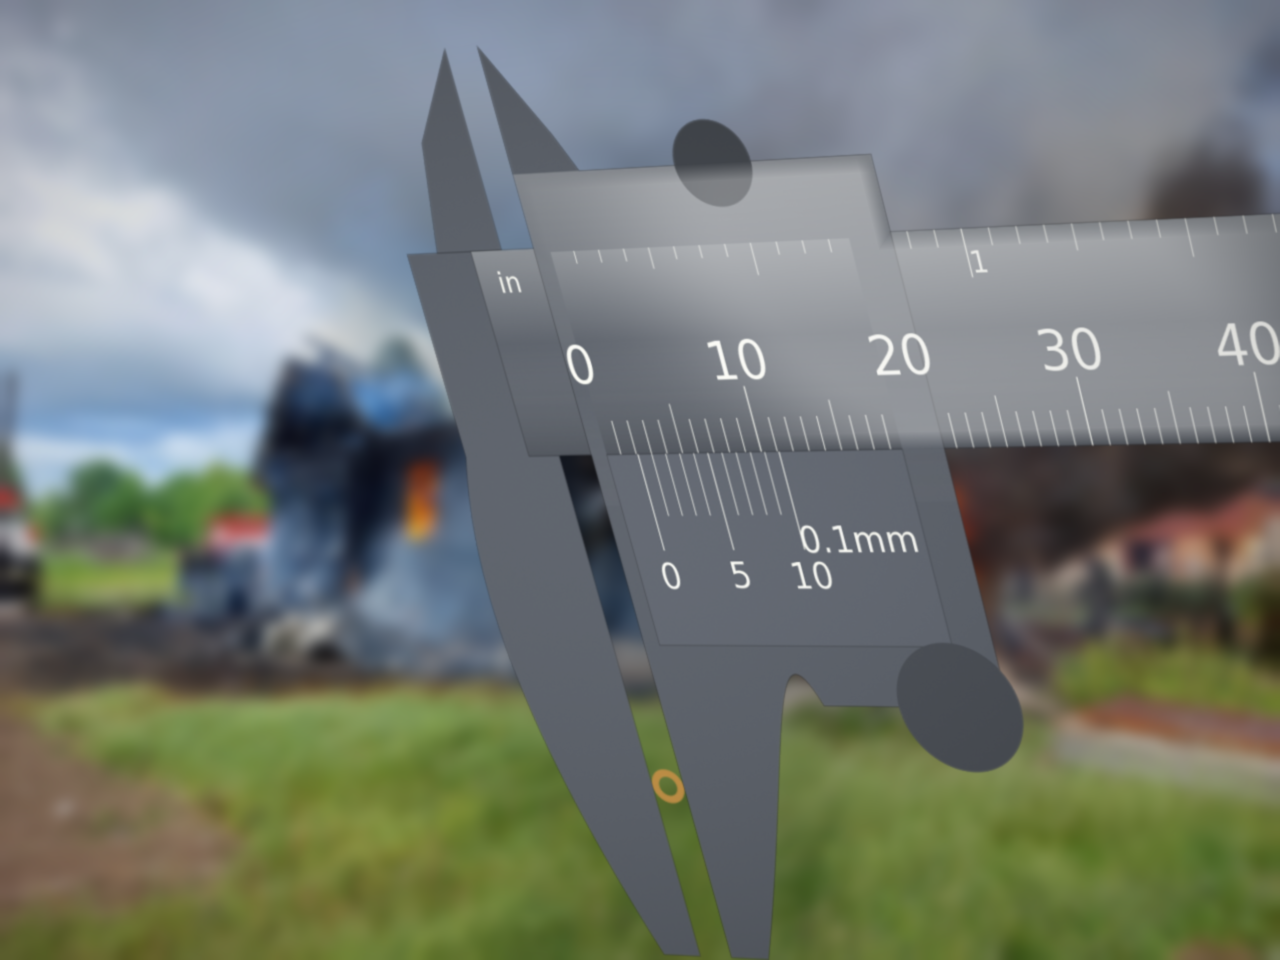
2.1 mm
